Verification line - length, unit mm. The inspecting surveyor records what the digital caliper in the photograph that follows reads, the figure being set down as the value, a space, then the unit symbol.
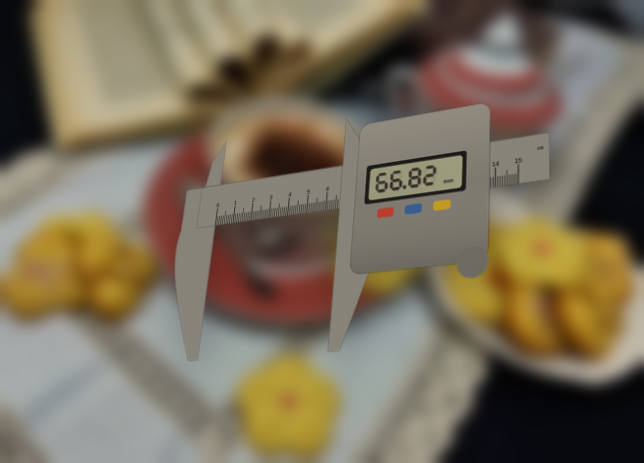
66.82 mm
